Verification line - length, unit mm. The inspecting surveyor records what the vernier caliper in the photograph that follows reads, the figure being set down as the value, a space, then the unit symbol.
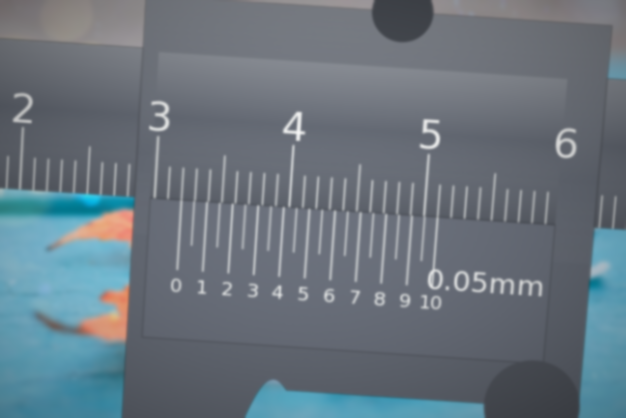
32.0 mm
